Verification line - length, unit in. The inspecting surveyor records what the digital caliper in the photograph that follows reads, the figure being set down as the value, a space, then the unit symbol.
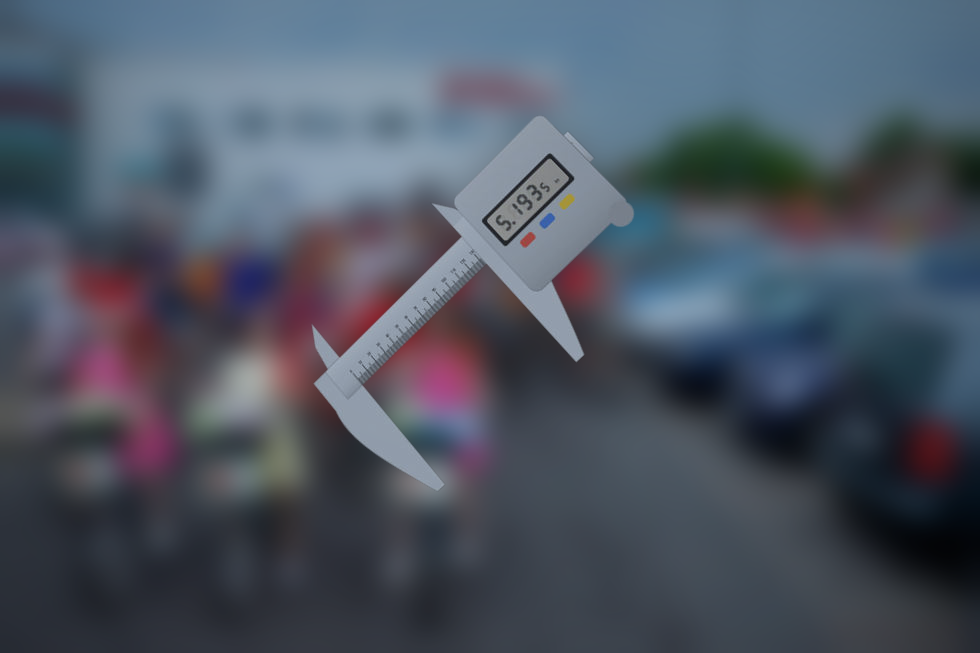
5.1935 in
